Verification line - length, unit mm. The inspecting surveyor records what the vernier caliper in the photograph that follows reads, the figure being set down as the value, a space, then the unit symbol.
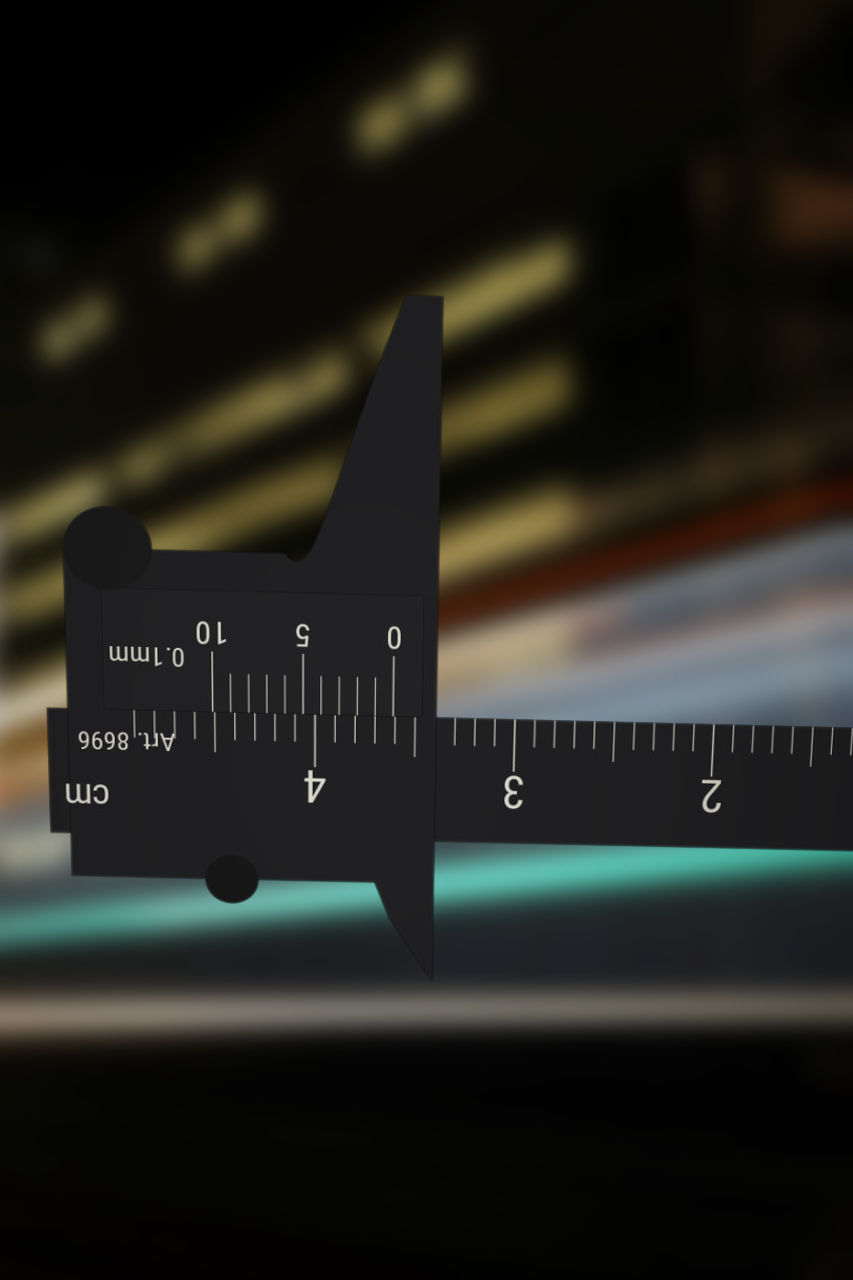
36.1 mm
